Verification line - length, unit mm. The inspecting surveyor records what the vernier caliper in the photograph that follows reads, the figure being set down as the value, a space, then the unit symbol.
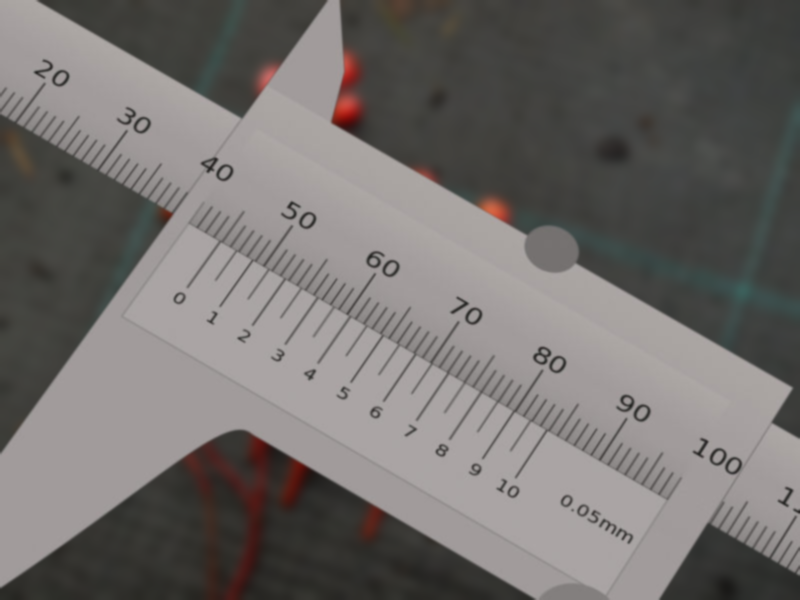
44.8 mm
